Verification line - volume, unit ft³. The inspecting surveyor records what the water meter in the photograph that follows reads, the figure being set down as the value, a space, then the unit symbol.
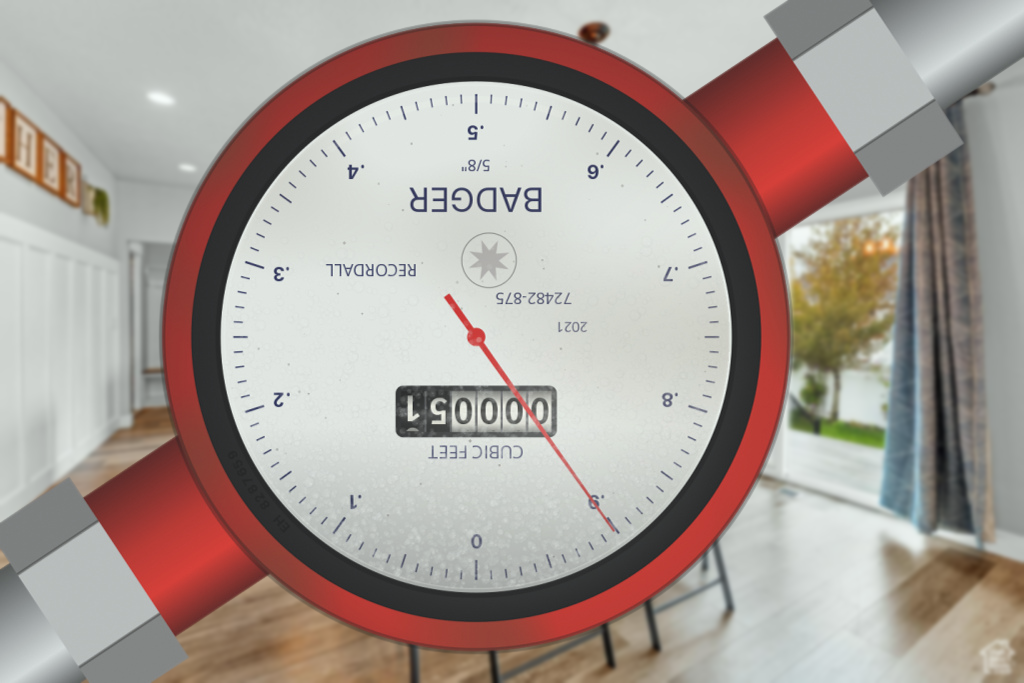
50.90 ft³
